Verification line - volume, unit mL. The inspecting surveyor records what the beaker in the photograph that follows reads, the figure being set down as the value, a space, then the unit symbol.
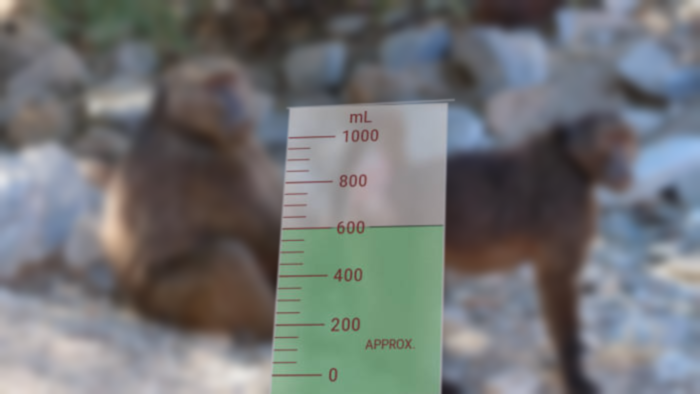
600 mL
